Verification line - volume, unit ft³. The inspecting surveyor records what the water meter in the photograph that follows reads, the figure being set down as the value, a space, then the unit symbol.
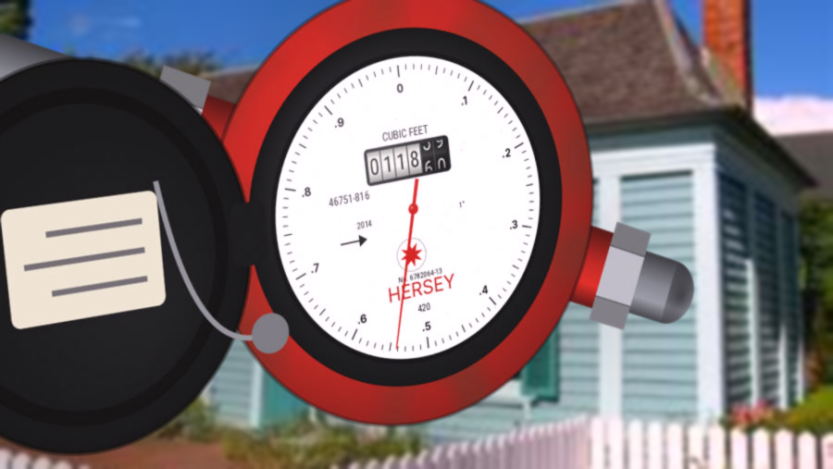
11859.54 ft³
